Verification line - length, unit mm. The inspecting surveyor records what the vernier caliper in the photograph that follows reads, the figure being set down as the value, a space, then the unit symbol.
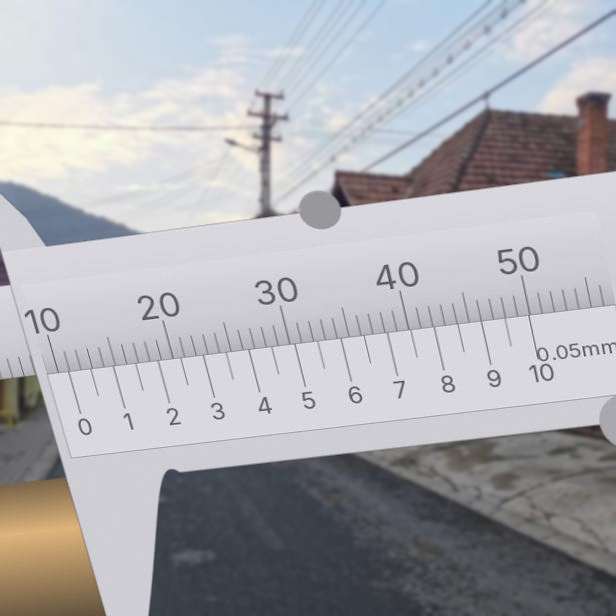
10.9 mm
